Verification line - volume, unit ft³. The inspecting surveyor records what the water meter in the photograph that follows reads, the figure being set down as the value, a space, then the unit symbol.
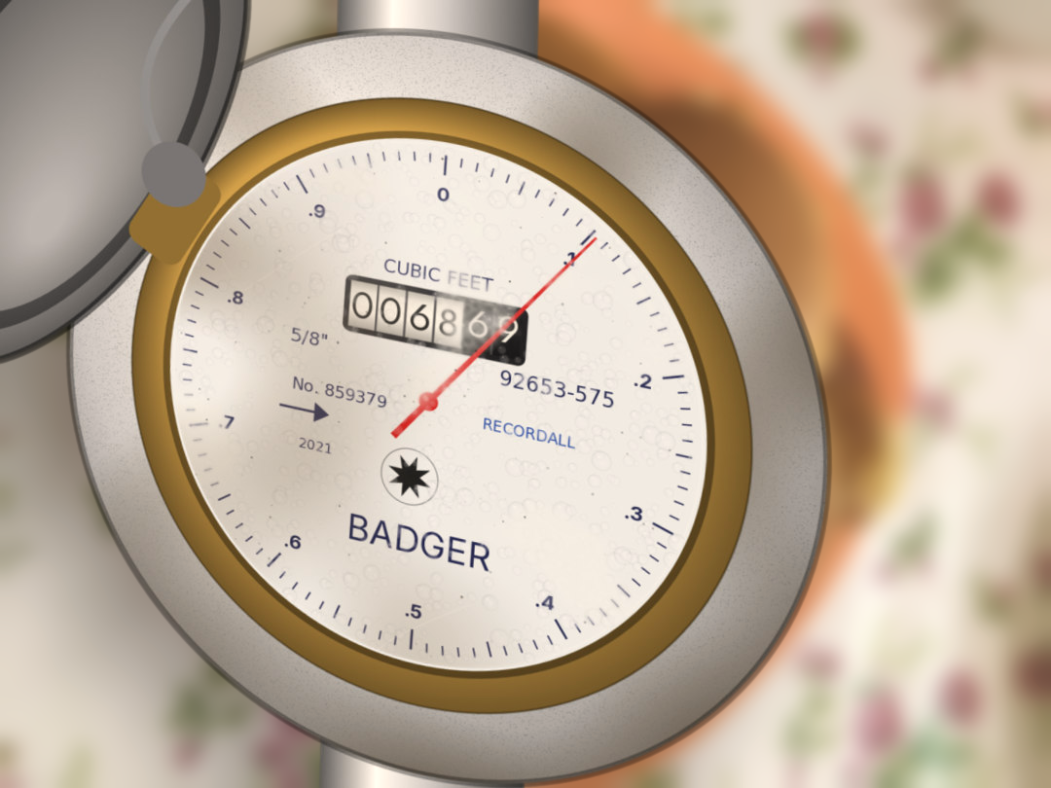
6869.10 ft³
